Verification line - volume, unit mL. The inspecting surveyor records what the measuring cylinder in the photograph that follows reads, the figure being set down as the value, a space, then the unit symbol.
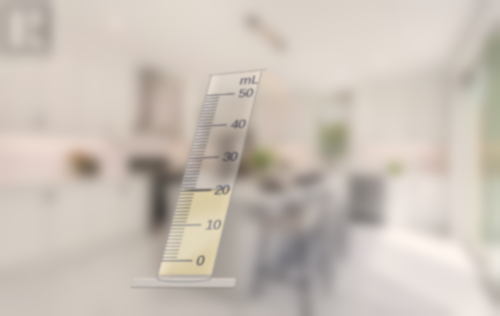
20 mL
